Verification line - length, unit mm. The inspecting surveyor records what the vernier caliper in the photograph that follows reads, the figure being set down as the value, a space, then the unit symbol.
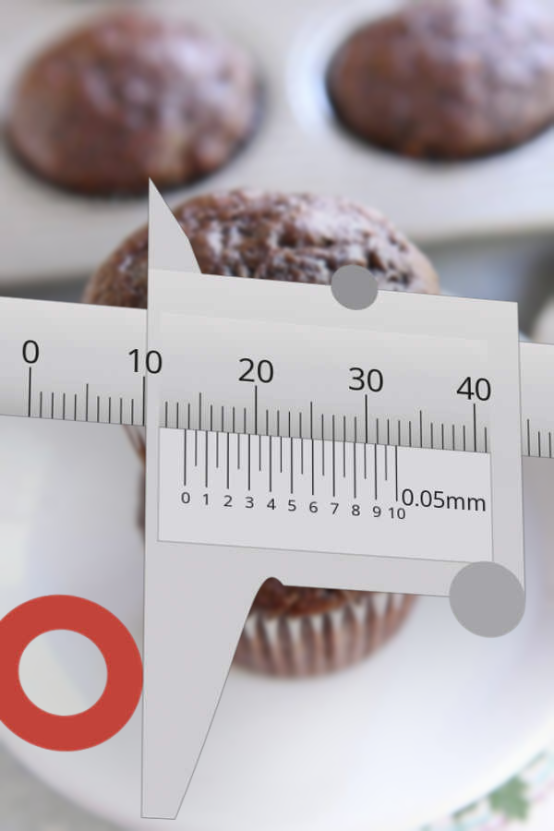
13.7 mm
